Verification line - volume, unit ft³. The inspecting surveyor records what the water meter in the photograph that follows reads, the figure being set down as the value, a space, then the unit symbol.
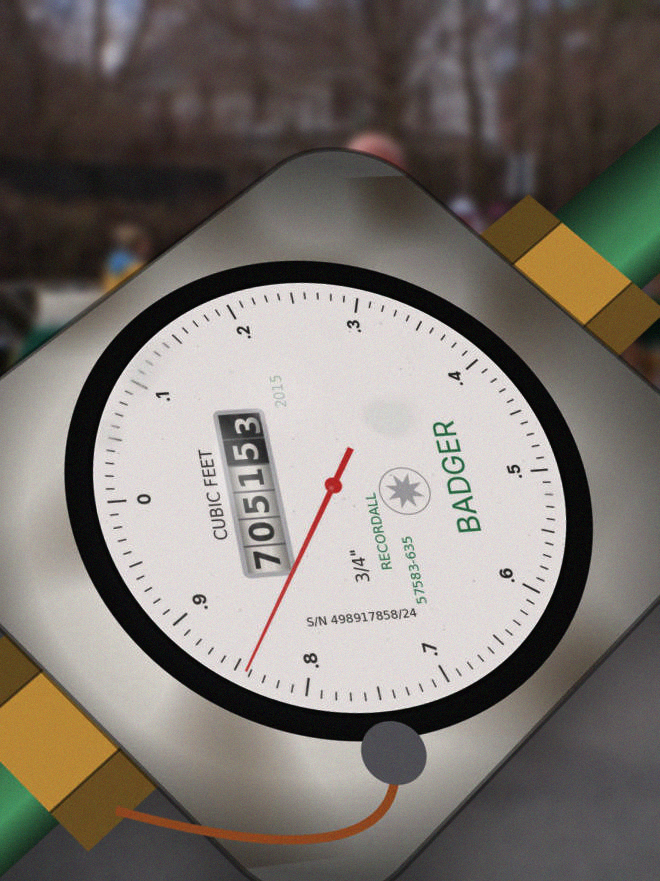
705152.84 ft³
